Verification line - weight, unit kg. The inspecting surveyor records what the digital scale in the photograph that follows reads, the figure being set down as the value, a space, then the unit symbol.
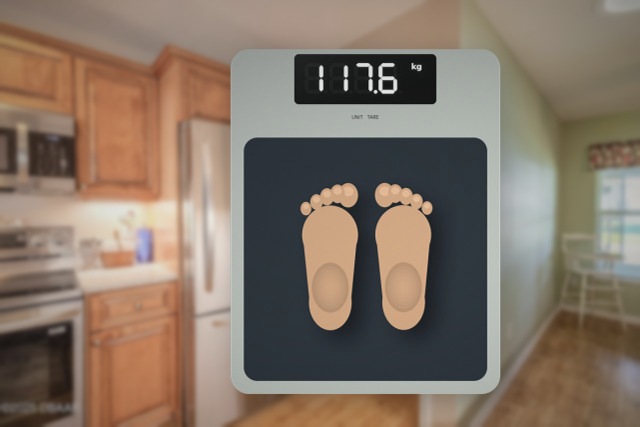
117.6 kg
